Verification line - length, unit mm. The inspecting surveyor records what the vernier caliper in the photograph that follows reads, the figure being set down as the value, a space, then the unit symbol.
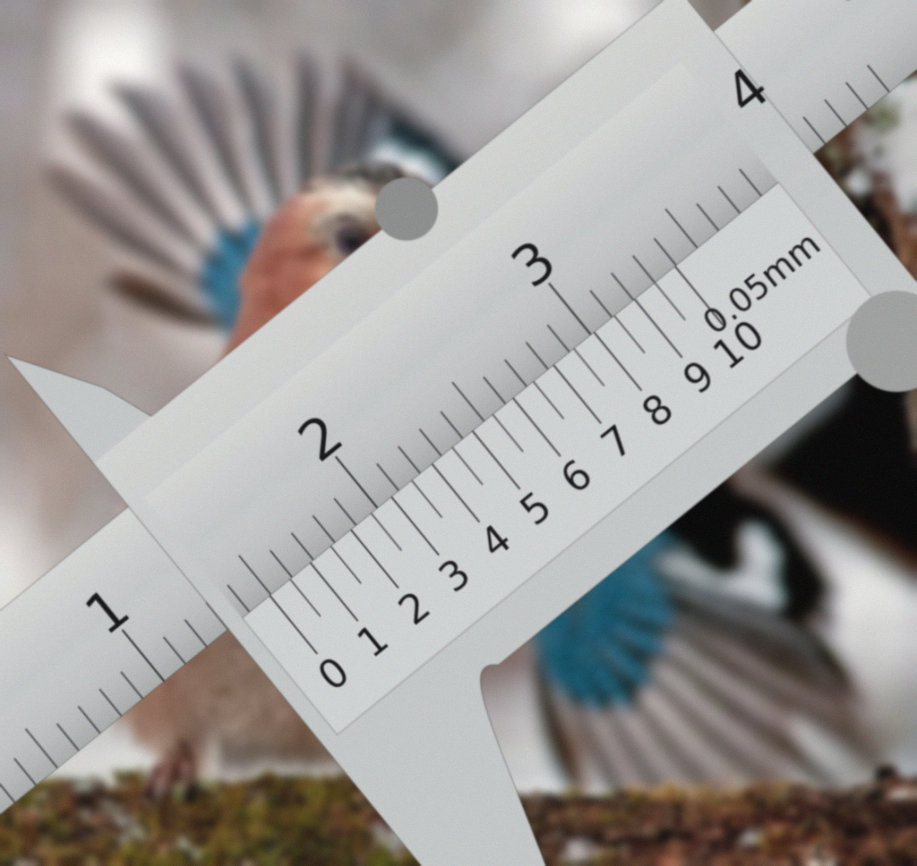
14.95 mm
